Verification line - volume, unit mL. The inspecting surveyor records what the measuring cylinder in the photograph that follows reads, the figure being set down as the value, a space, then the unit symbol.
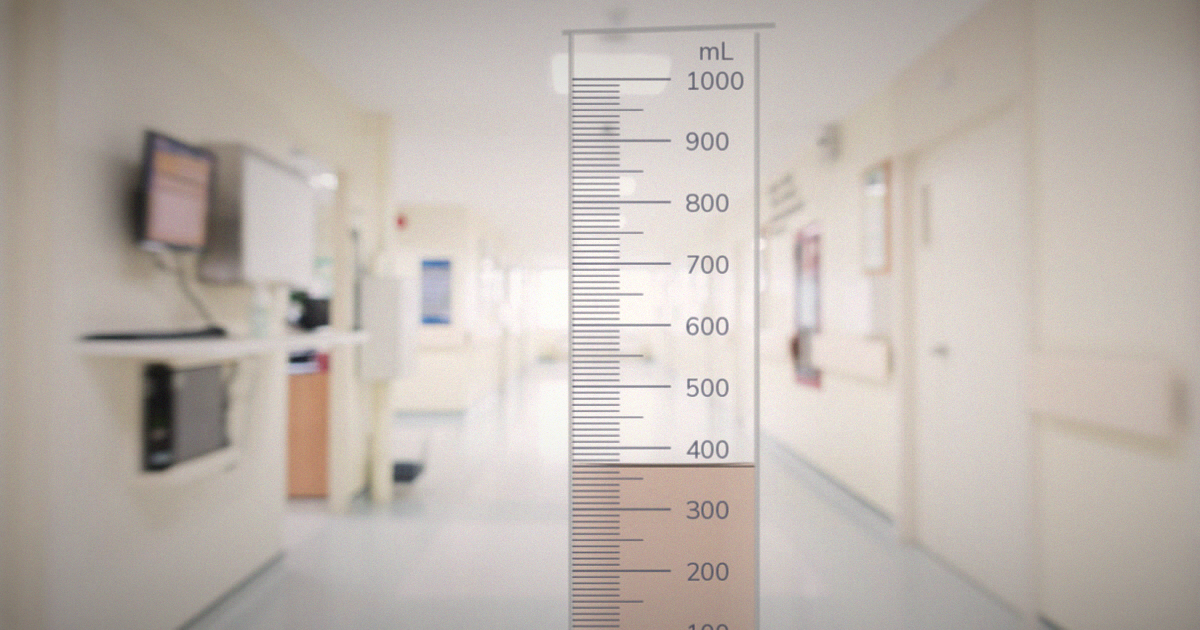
370 mL
